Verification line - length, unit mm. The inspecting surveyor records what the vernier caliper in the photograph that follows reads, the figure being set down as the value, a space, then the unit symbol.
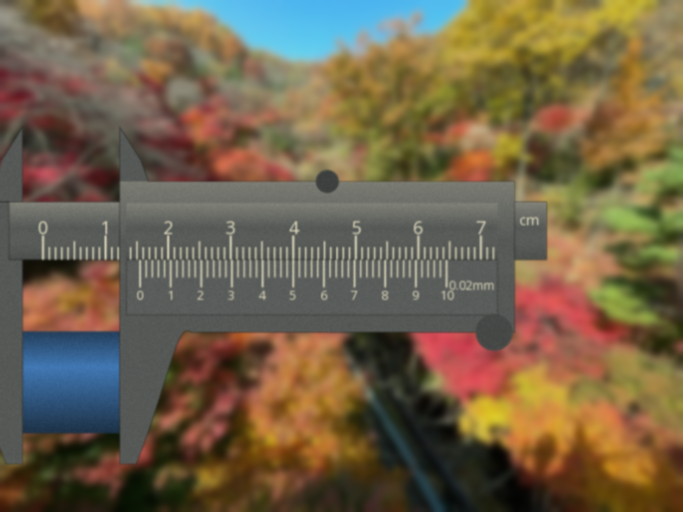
15.5 mm
